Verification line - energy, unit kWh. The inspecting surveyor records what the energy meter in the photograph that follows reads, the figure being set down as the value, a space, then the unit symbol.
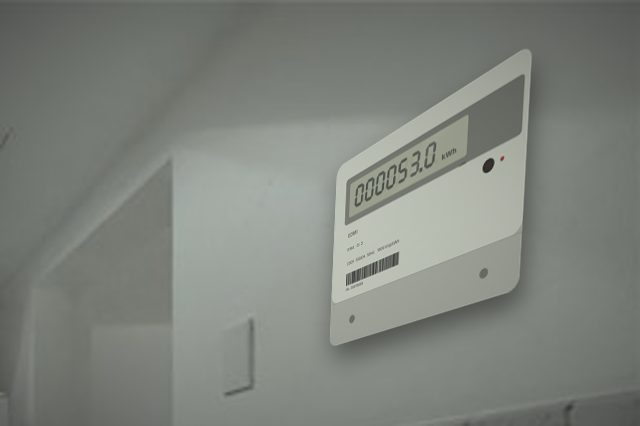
53.0 kWh
